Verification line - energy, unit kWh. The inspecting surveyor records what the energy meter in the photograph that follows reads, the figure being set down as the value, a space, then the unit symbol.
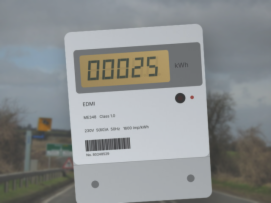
25 kWh
